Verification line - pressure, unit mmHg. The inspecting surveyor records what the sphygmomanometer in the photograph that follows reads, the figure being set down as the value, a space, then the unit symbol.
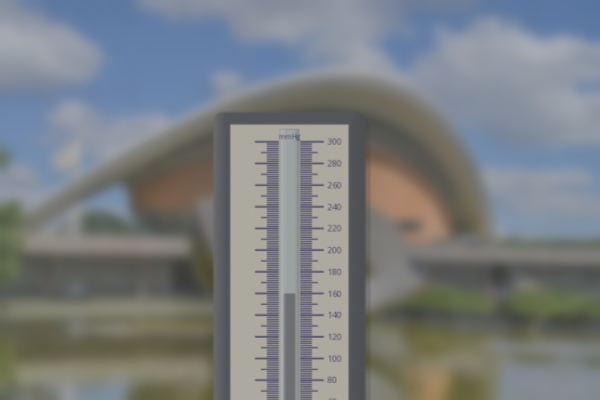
160 mmHg
